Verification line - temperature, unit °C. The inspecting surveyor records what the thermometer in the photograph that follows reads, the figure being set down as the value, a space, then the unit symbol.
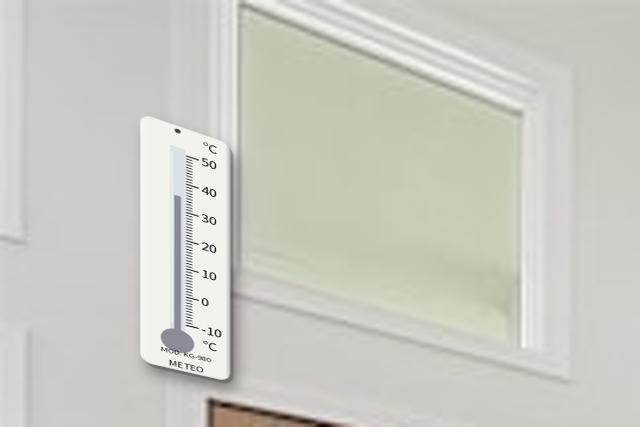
35 °C
